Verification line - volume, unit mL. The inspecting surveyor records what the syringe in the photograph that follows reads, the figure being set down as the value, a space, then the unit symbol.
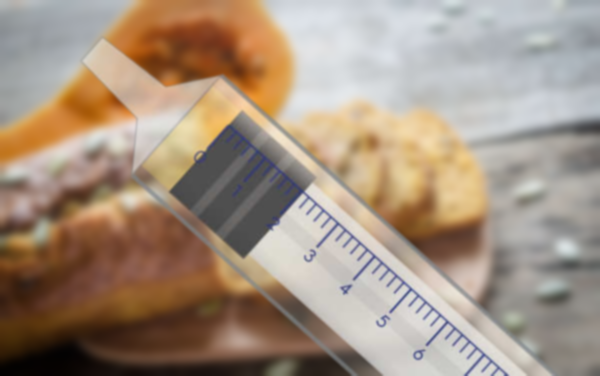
0 mL
